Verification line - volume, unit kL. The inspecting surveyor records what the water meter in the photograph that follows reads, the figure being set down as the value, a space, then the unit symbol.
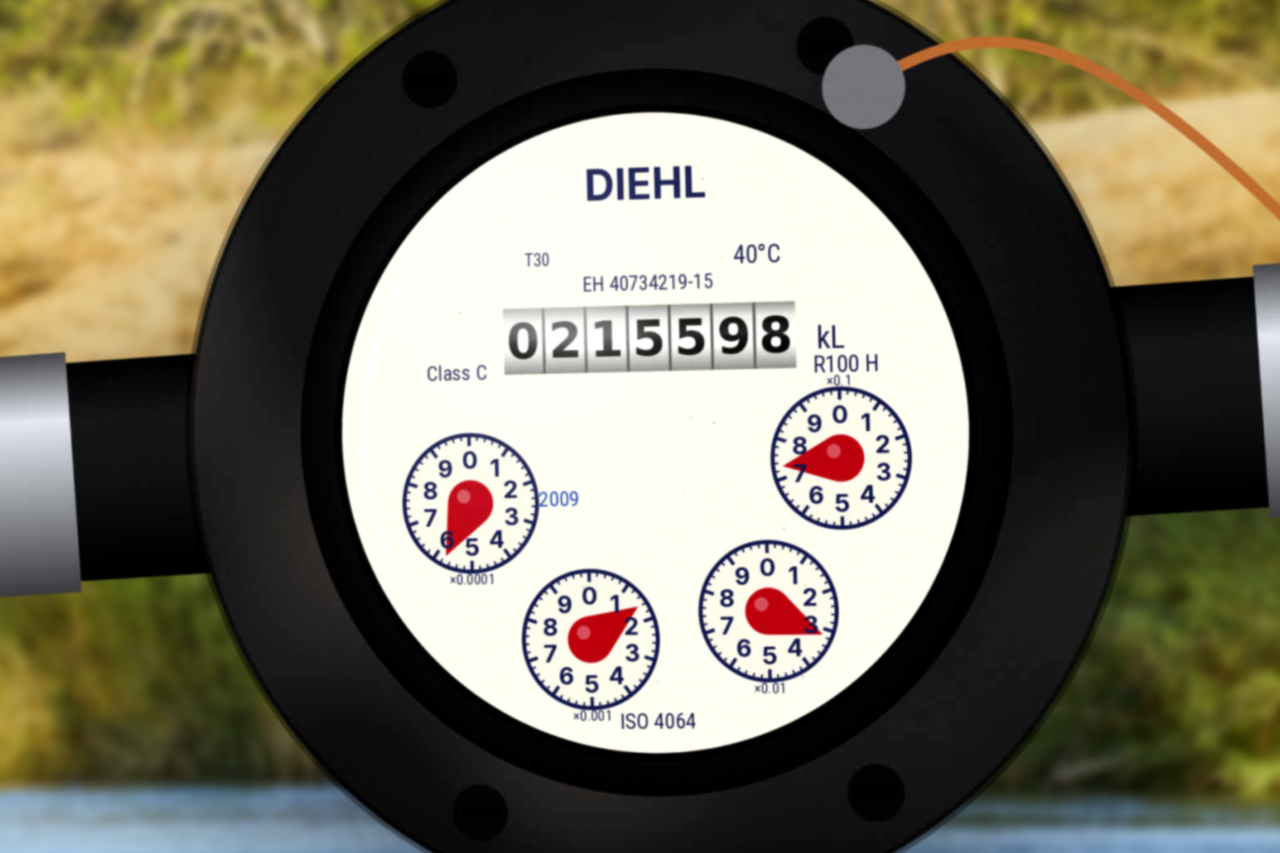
215598.7315 kL
